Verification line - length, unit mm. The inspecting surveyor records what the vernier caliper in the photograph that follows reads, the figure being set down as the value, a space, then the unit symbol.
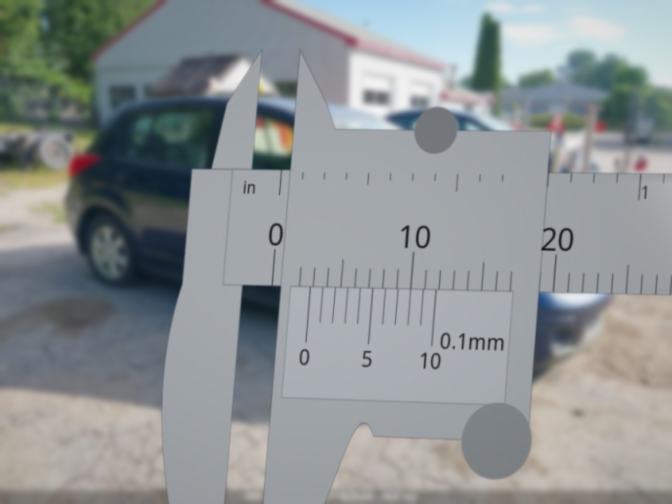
2.8 mm
